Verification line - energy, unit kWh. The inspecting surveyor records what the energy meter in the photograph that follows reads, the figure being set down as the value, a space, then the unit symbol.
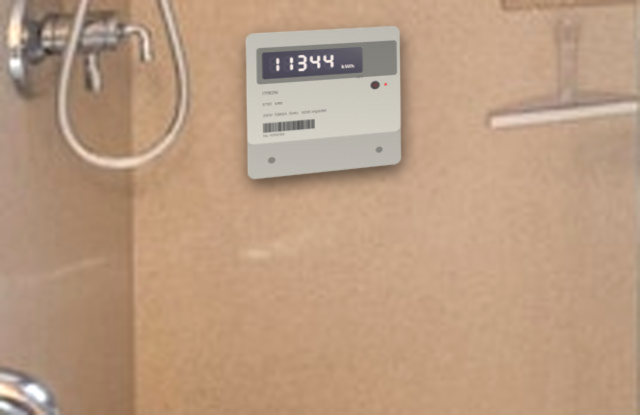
11344 kWh
